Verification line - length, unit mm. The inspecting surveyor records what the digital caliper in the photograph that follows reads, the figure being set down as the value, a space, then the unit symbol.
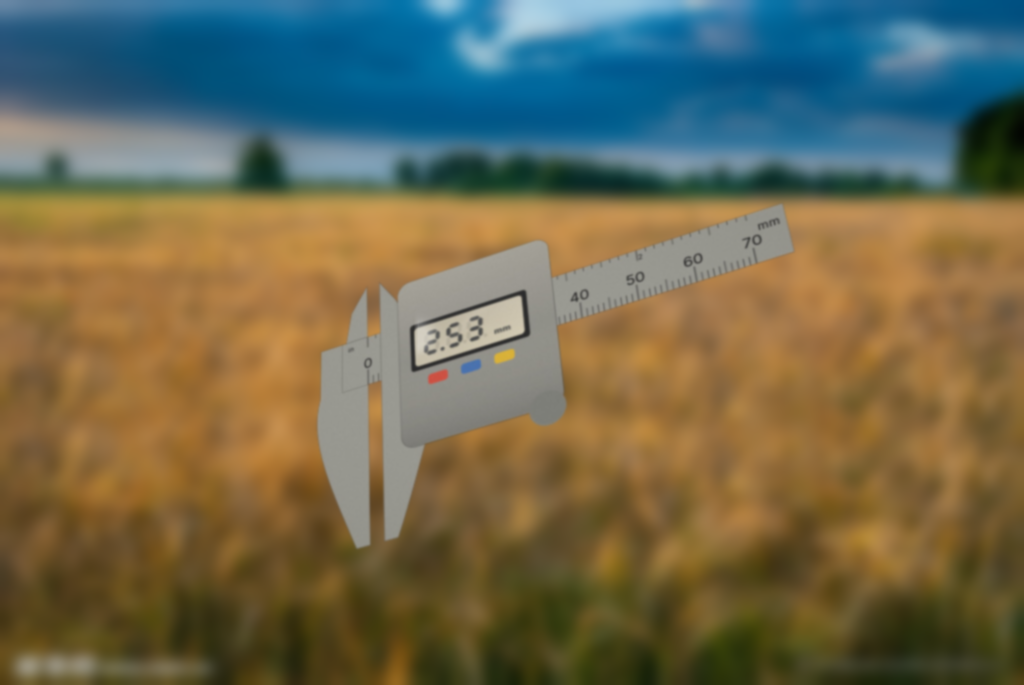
2.53 mm
